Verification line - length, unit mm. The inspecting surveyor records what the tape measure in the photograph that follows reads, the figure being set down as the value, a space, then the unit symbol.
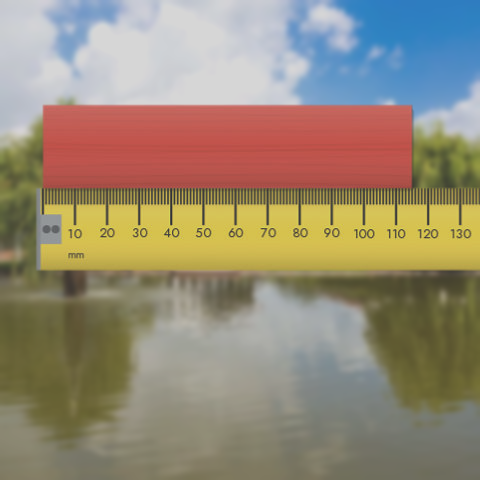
115 mm
